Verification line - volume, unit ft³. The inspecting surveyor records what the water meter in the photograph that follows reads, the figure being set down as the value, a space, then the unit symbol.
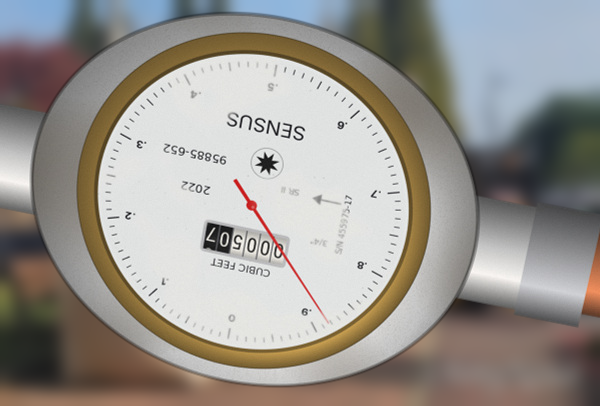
506.88 ft³
